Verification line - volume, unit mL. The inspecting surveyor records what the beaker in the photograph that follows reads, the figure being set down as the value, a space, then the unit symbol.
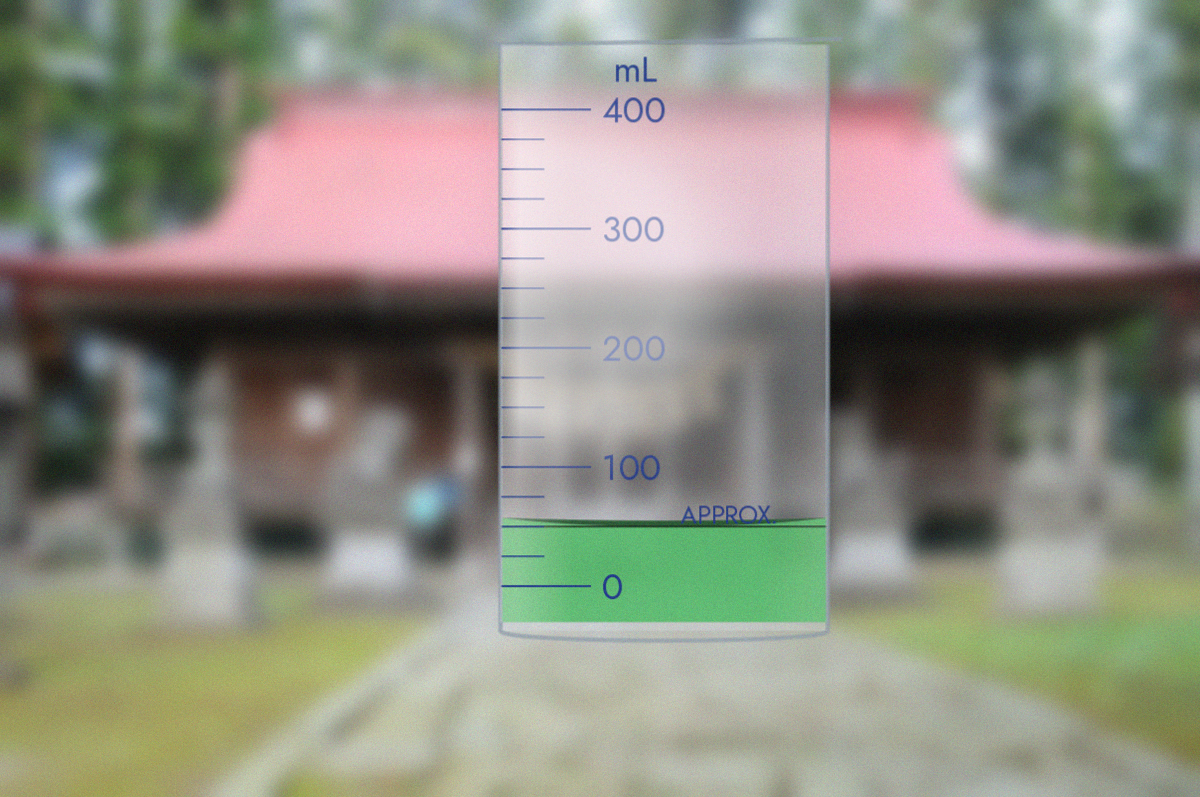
50 mL
